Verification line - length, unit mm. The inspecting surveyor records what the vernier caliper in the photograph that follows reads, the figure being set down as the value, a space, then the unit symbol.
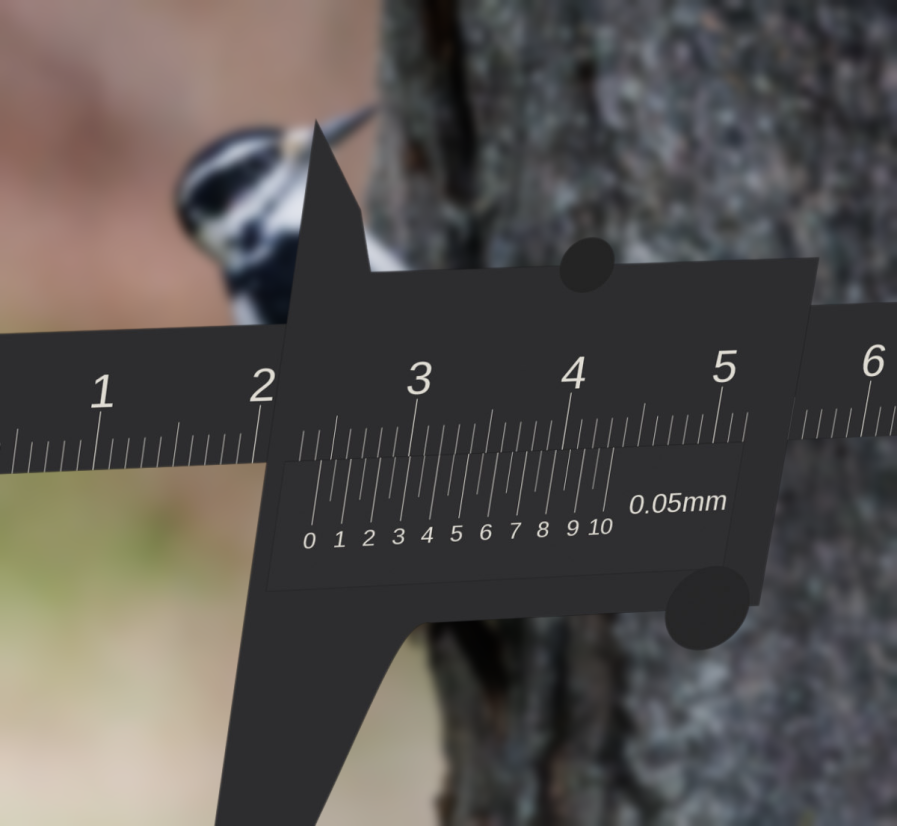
24.4 mm
